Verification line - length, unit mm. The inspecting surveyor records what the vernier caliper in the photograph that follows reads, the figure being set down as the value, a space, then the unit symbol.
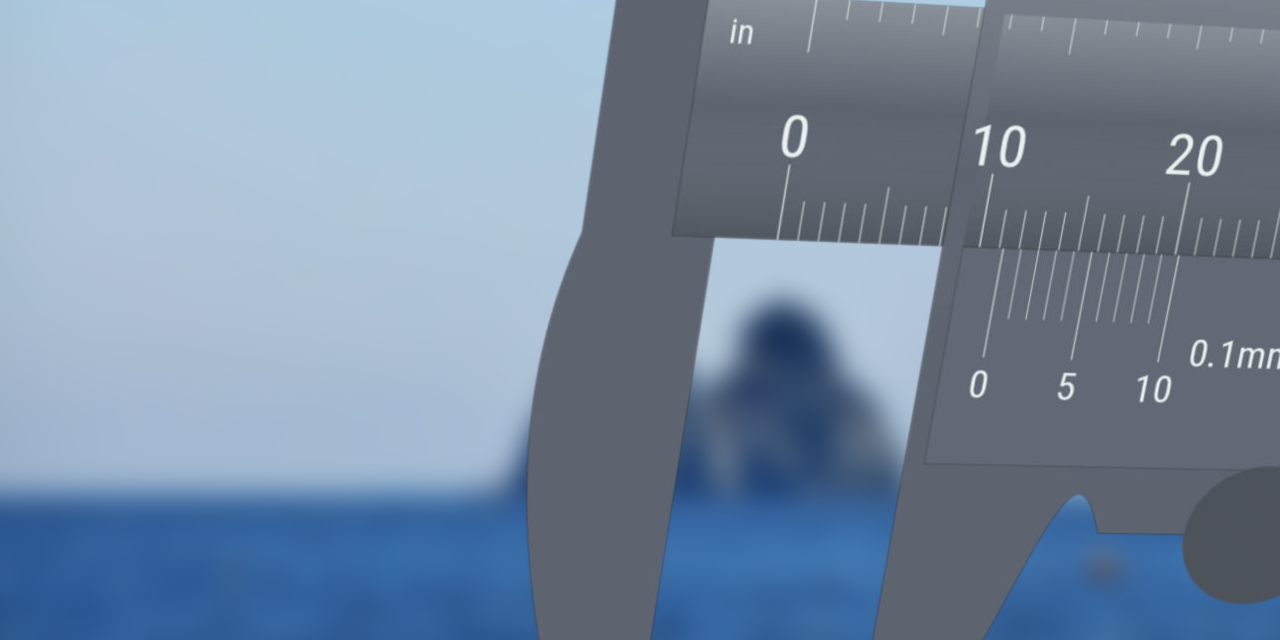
11.2 mm
